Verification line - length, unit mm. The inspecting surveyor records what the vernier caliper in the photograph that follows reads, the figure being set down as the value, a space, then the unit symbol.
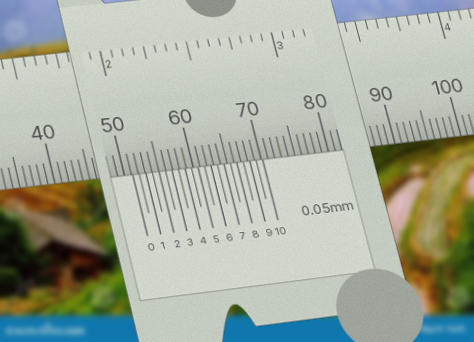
51.2 mm
